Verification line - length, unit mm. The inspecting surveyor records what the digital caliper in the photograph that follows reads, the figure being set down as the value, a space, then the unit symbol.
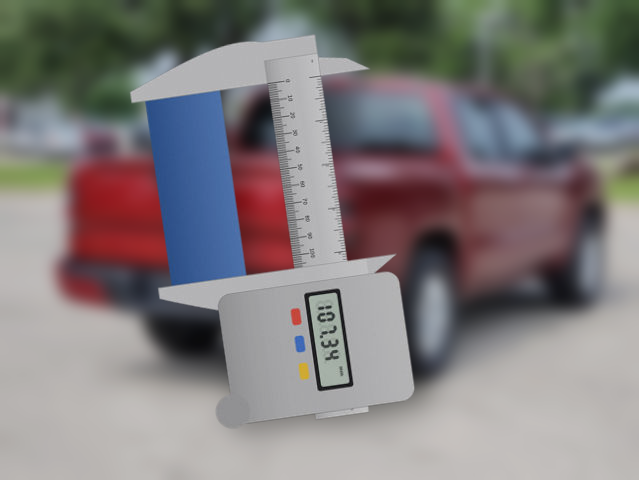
107.34 mm
